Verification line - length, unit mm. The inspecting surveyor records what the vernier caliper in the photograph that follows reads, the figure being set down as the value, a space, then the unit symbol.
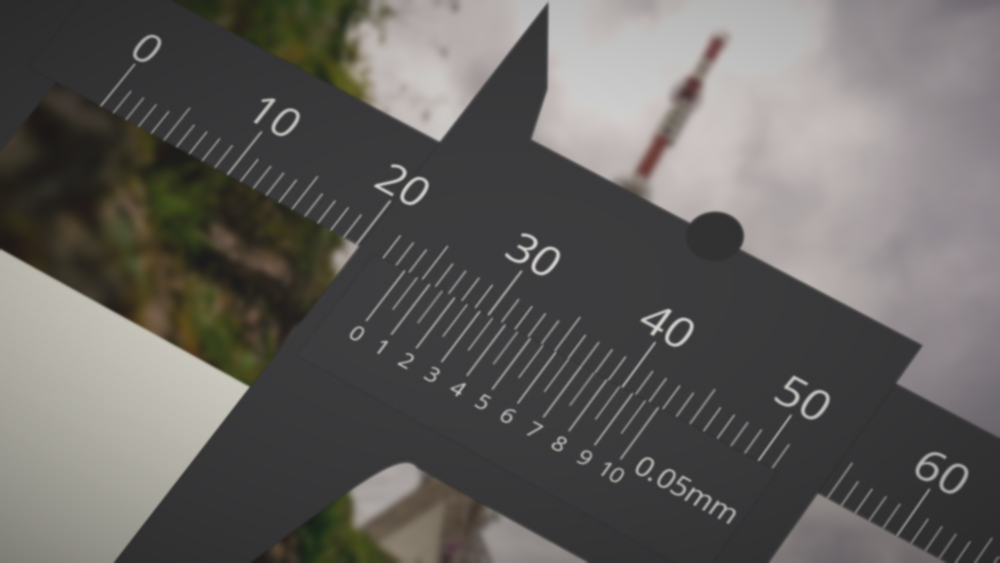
23.7 mm
